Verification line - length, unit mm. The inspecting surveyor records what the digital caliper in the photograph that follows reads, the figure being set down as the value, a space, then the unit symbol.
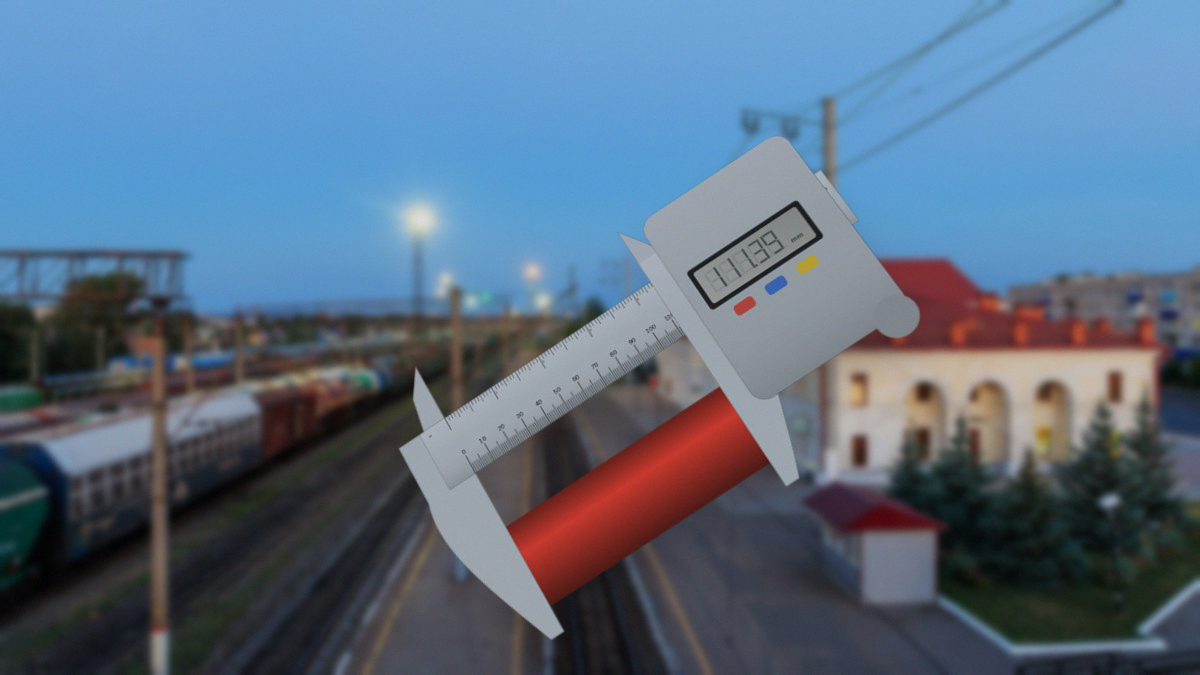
111.39 mm
